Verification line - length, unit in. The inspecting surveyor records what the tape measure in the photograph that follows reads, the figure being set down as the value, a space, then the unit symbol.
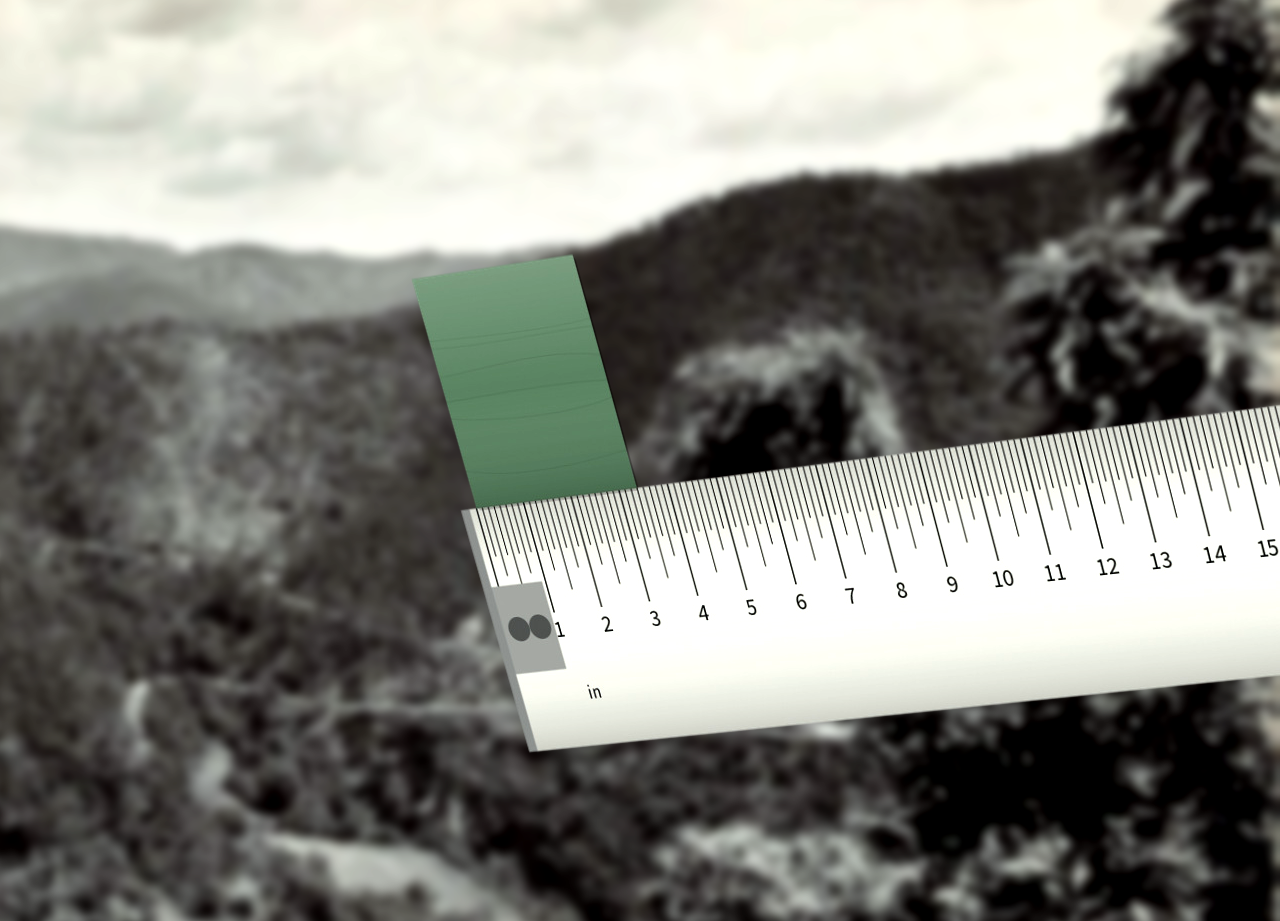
3.375 in
